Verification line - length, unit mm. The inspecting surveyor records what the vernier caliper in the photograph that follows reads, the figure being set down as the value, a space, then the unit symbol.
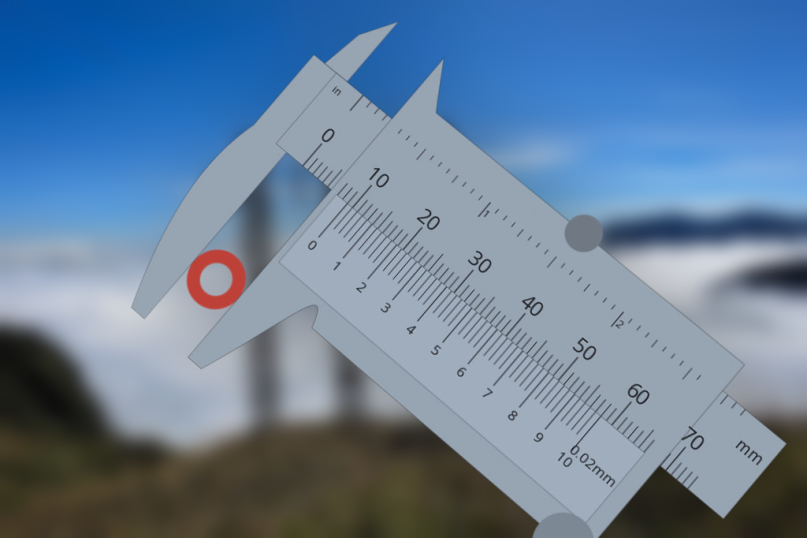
9.0 mm
